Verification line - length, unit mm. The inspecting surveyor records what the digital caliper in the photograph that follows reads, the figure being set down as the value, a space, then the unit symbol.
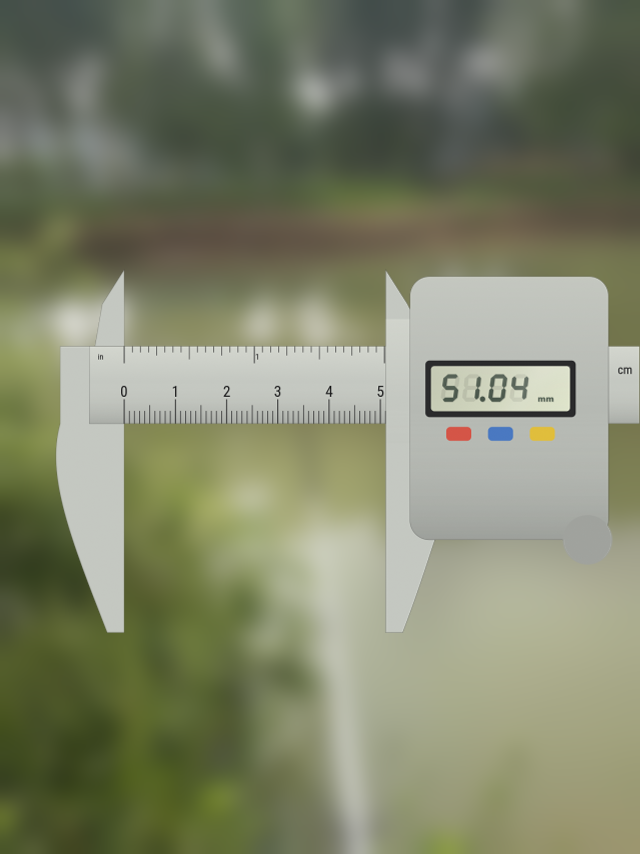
51.04 mm
